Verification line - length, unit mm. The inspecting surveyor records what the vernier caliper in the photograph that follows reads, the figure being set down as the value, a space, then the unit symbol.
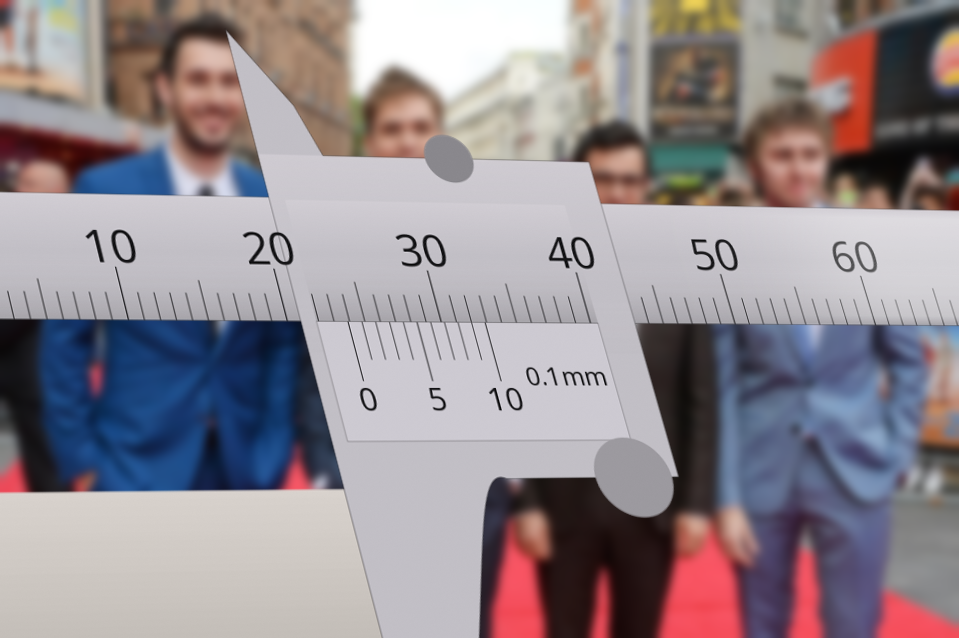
23.9 mm
